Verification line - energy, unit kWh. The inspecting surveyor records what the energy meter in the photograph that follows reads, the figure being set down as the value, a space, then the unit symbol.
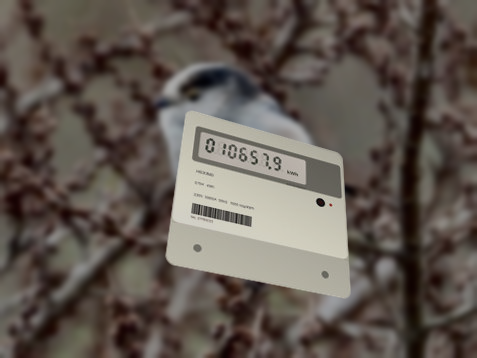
10657.9 kWh
